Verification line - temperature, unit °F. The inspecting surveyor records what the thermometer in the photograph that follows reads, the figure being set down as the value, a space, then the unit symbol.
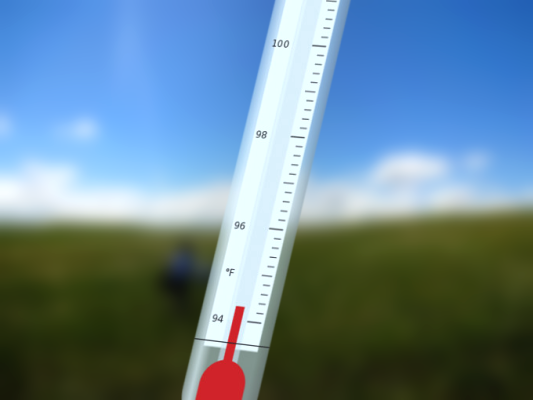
94.3 °F
